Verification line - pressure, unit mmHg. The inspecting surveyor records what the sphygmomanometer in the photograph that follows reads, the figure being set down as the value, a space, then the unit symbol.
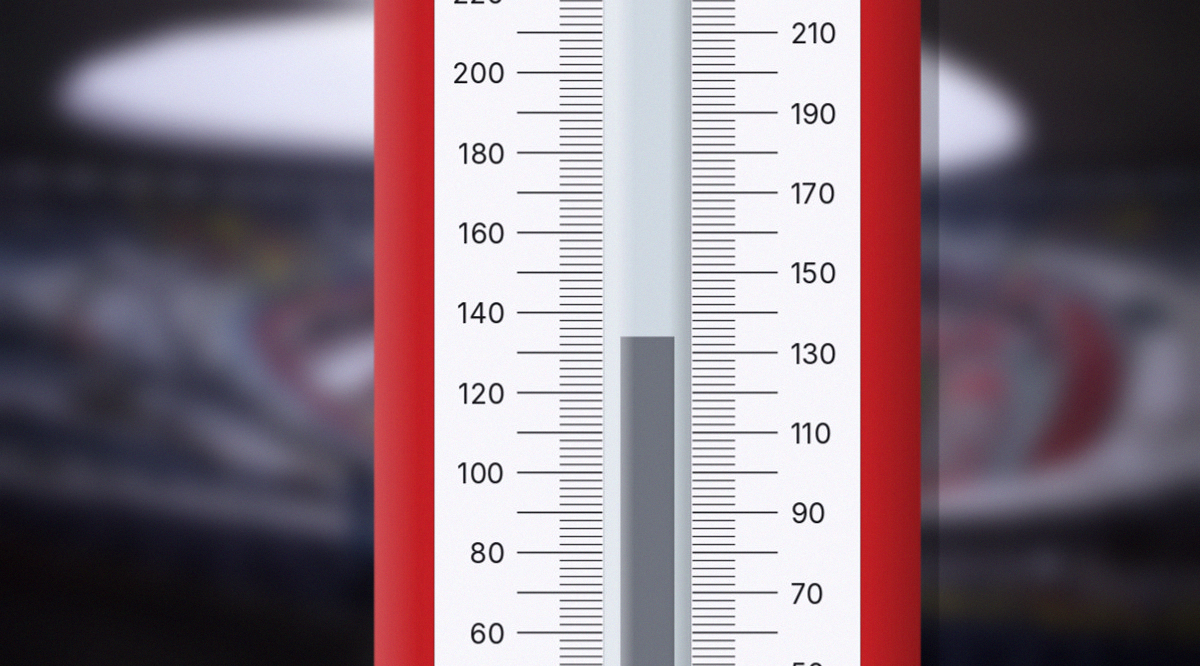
134 mmHg
